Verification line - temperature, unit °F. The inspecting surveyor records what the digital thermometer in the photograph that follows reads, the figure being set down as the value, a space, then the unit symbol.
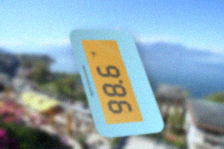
98.6 °F
